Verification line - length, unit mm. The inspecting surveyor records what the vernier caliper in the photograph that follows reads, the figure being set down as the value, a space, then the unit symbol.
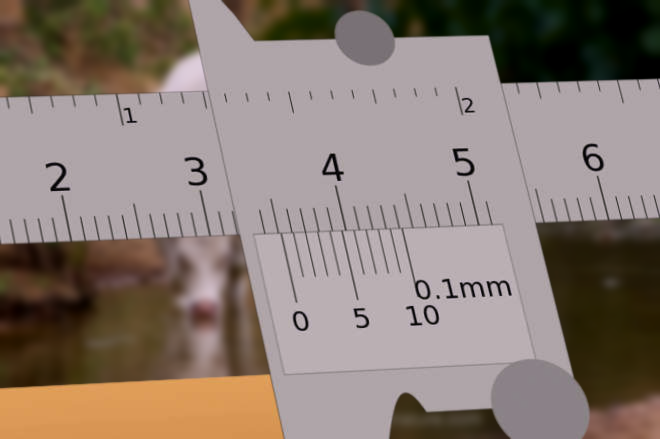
35.2 mm
